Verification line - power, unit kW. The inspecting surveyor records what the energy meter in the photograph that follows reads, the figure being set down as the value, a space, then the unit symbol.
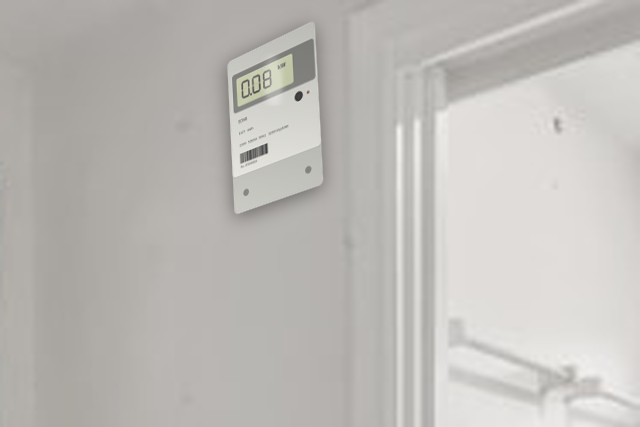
0.08 kW
